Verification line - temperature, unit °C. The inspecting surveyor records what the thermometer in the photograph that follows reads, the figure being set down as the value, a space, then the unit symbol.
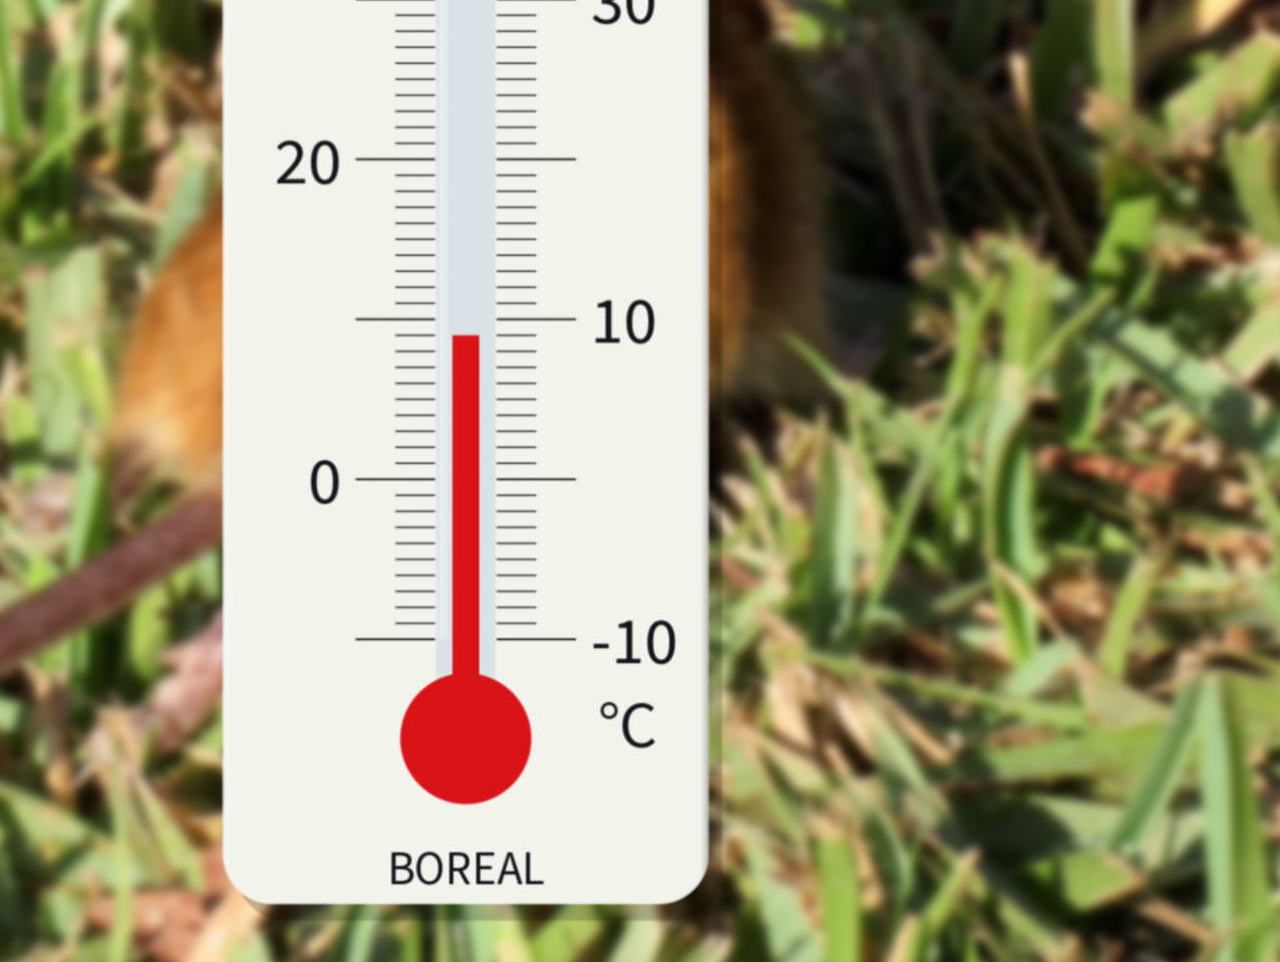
9 °C
